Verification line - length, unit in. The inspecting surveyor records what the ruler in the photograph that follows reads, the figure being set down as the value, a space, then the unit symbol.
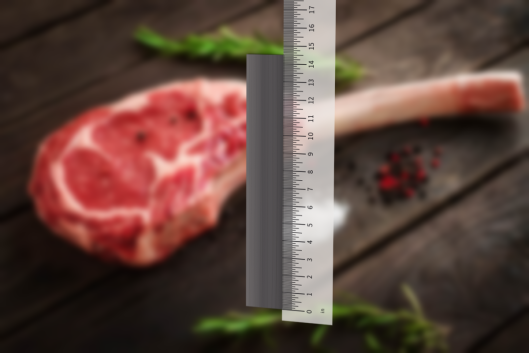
14.5 in
